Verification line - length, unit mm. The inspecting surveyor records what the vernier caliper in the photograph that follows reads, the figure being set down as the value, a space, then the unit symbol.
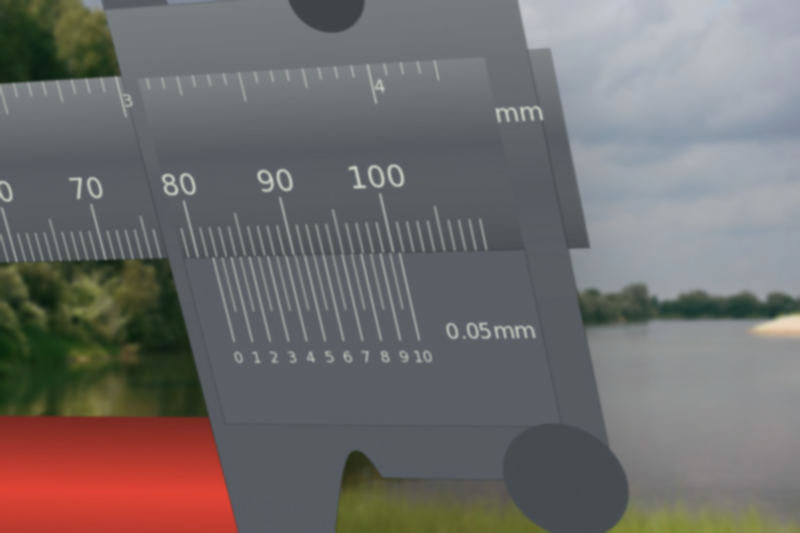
81.6 mm
